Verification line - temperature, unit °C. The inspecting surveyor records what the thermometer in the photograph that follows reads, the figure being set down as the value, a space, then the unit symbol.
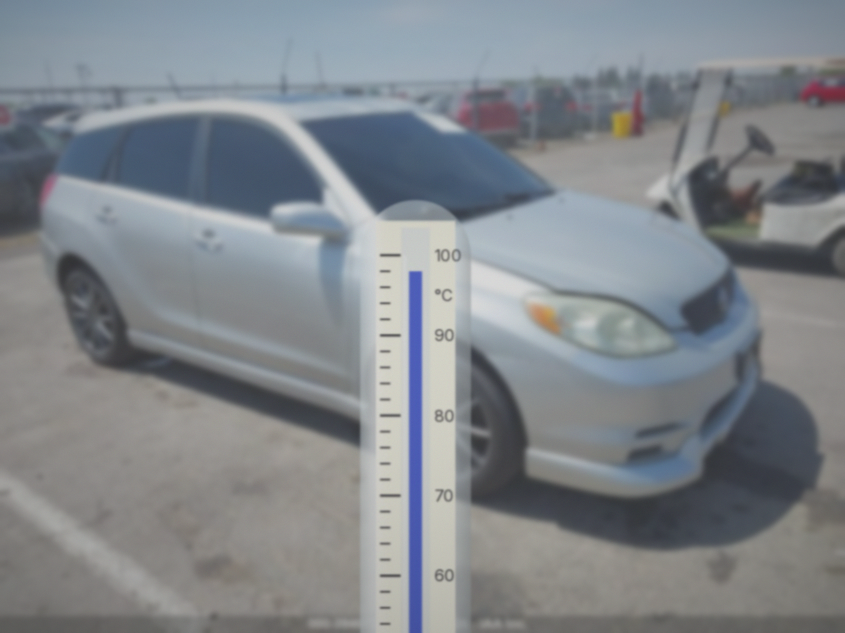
98 °C
